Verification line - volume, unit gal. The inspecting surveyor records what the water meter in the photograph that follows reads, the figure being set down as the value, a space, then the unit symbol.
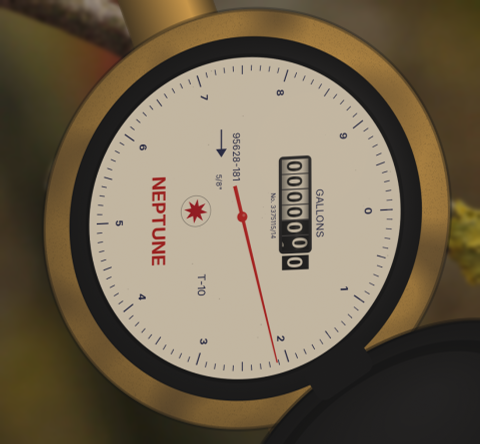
2.1 gal
